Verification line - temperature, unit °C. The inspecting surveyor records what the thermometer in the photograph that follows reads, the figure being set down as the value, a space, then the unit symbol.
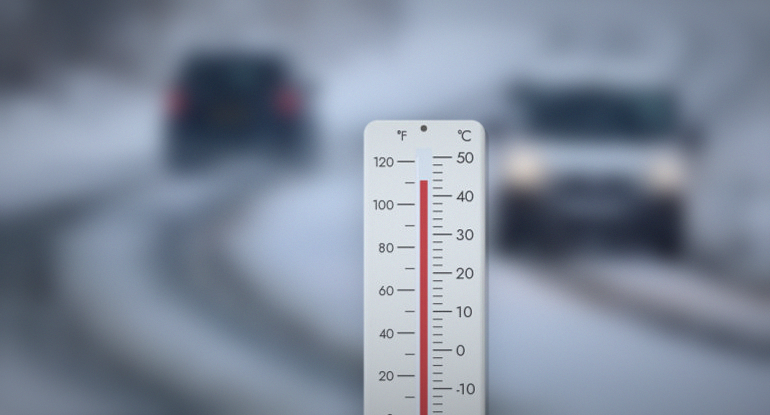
44 °C
